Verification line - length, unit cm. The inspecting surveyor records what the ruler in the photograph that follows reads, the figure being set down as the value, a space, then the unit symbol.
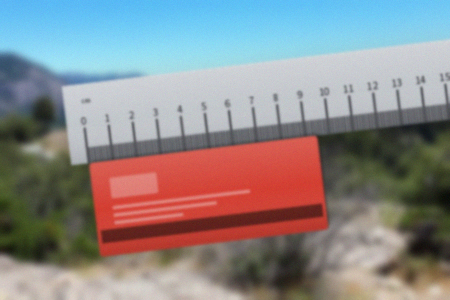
9.5 cm
